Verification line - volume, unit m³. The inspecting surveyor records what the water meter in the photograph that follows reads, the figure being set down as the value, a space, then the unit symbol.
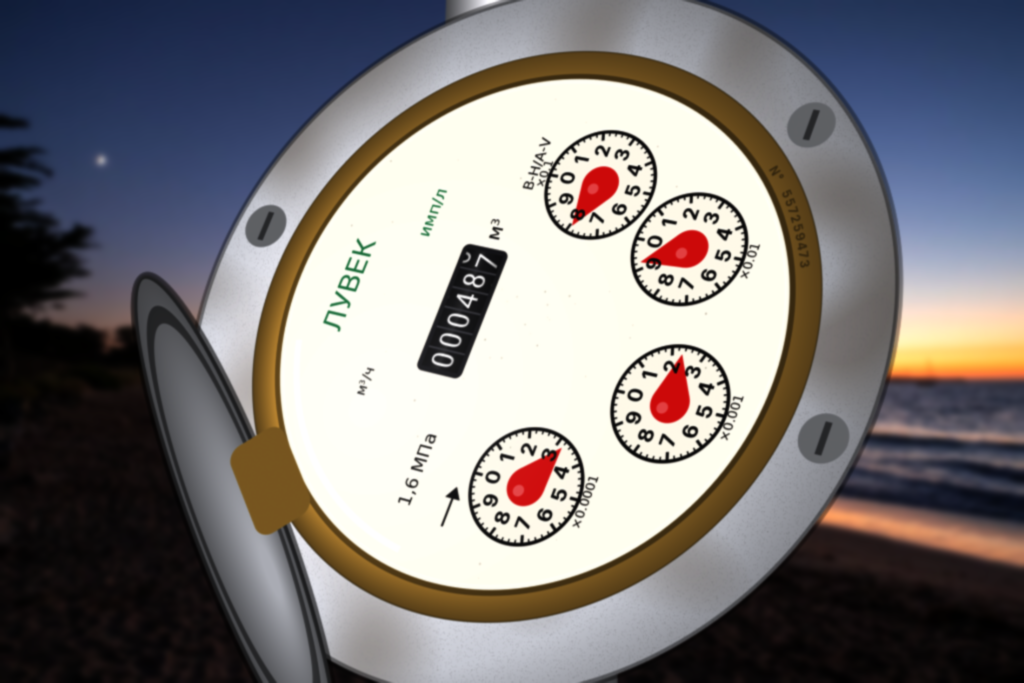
486.7923 m³
